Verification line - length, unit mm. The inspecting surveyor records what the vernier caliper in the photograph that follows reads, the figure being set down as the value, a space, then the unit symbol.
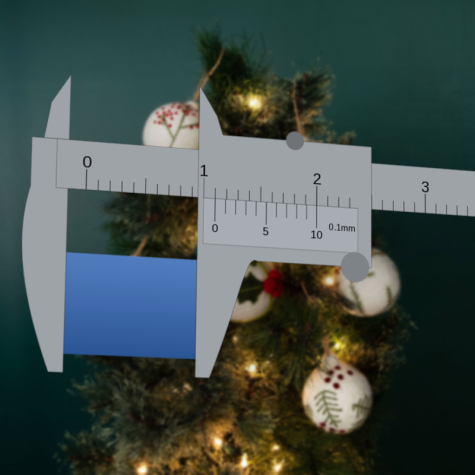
11.0 mm
